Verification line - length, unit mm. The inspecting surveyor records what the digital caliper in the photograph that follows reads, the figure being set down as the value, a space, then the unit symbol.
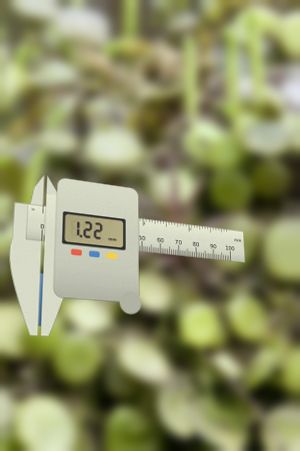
1.22 mm
